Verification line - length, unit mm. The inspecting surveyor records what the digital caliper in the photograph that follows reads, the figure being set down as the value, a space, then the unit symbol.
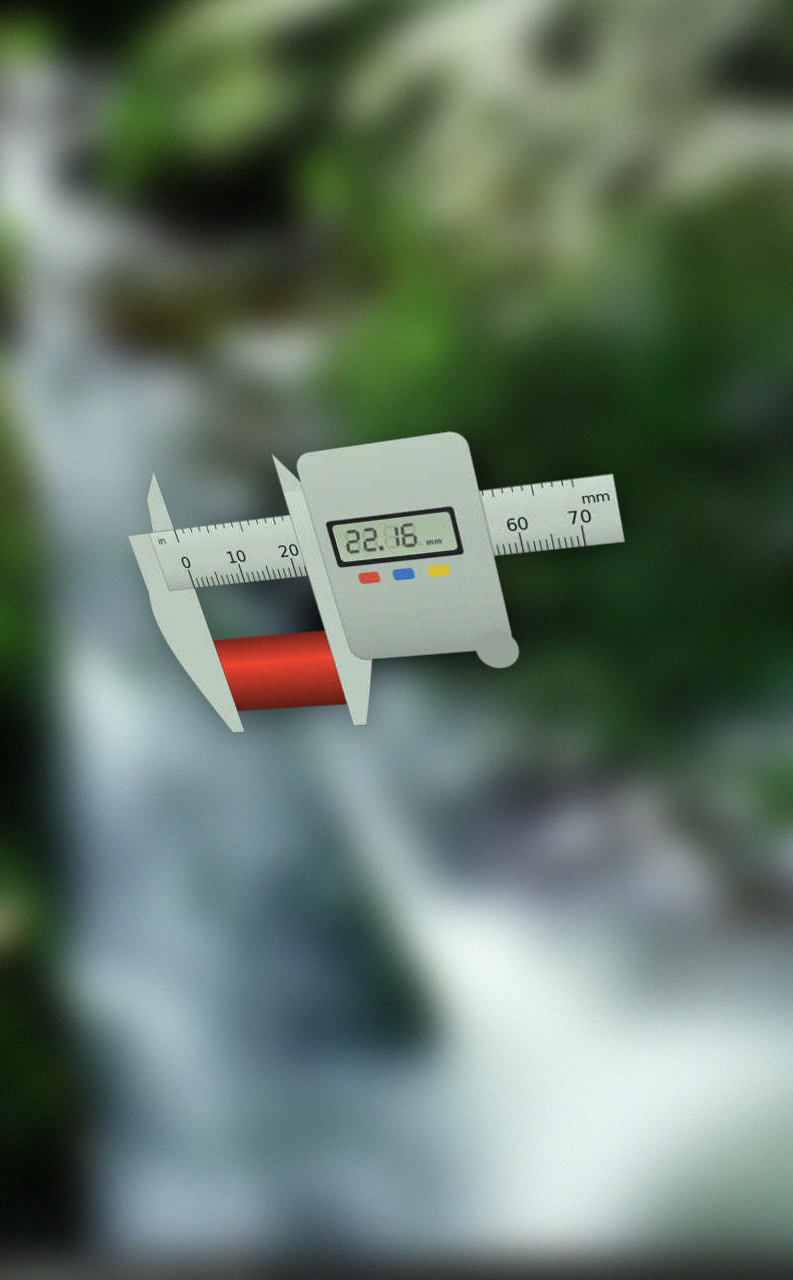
22.16 mm
